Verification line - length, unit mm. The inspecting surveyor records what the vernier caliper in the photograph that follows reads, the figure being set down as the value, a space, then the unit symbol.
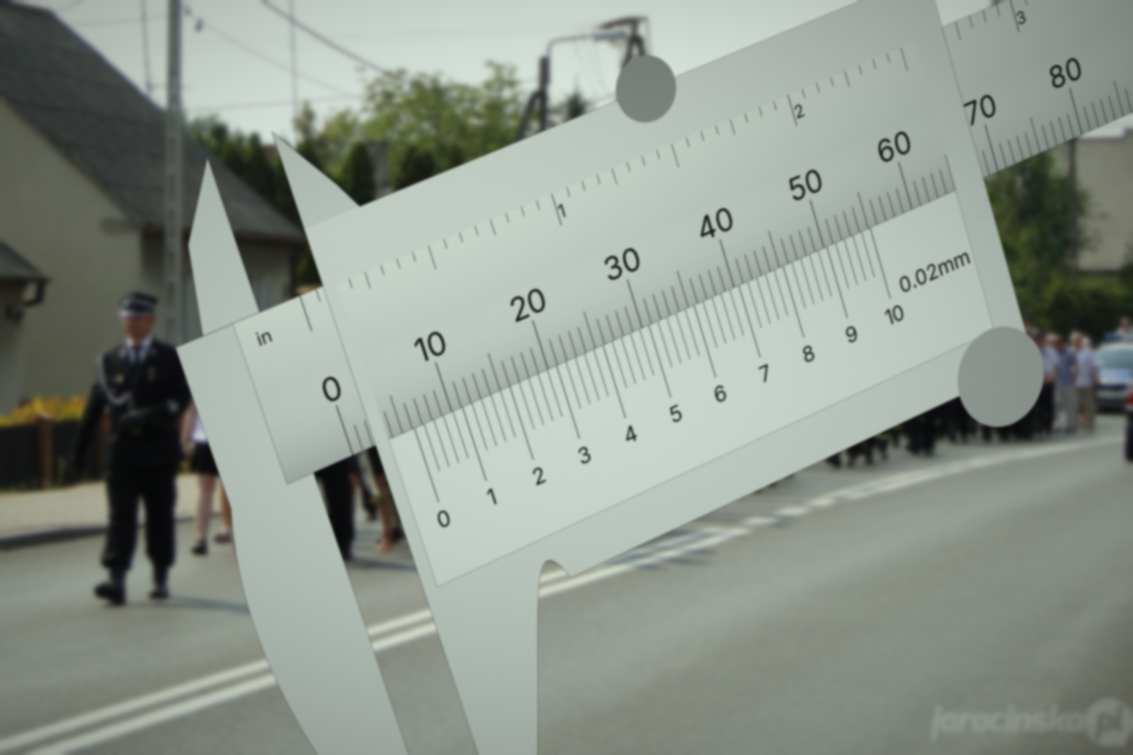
6.2 mm
